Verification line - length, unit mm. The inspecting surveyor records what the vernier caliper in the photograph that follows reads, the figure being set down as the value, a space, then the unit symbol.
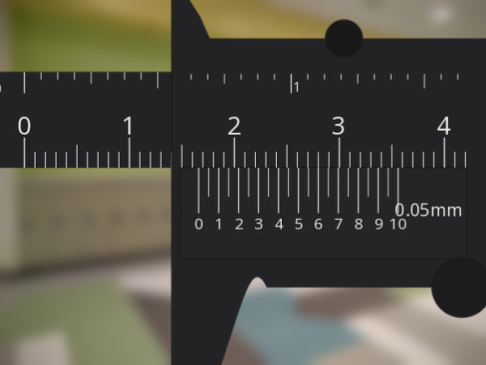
16.6 mm
